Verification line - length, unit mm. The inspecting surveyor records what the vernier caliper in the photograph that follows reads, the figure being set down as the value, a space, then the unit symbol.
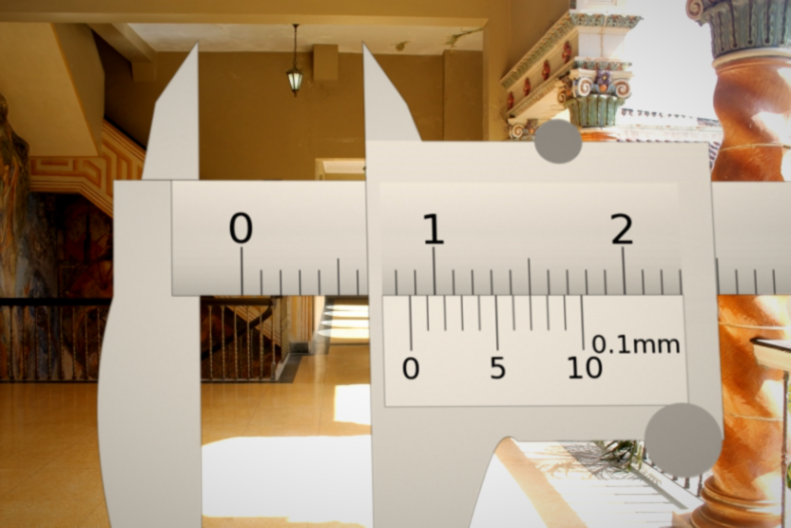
8.7 mm
